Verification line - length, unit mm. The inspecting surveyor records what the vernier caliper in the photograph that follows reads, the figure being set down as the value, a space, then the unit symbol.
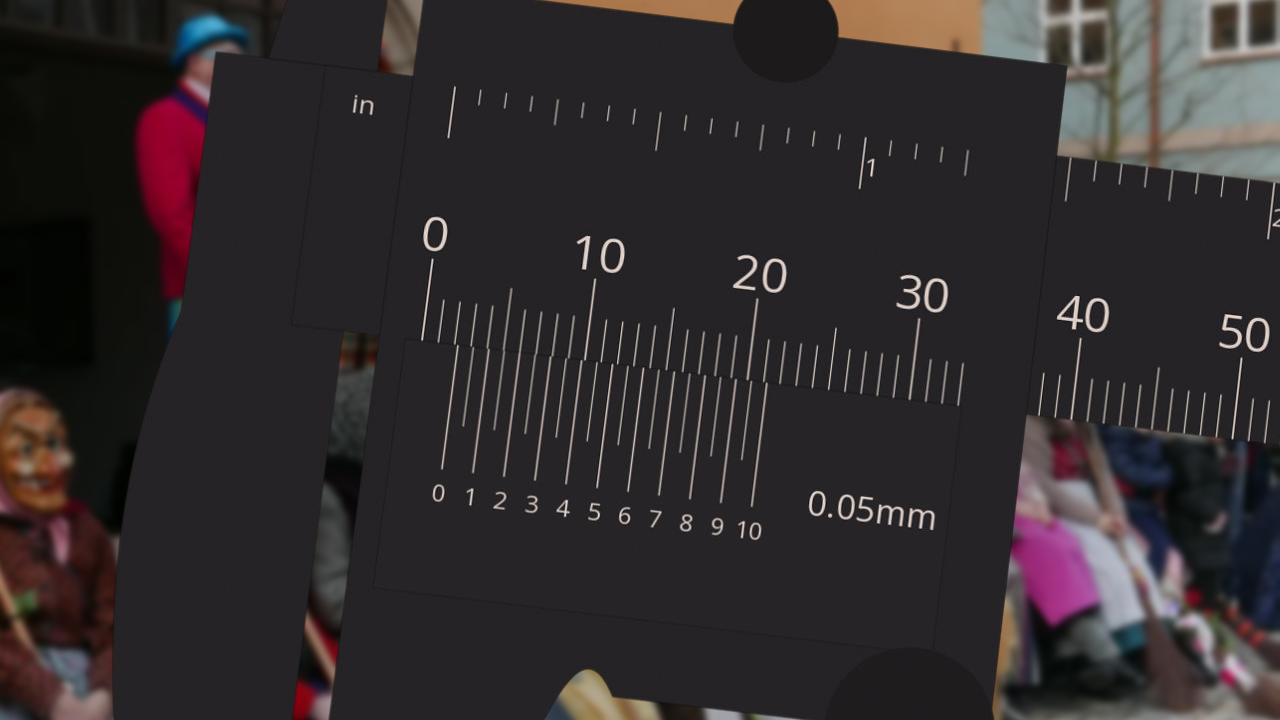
2.2 mm
